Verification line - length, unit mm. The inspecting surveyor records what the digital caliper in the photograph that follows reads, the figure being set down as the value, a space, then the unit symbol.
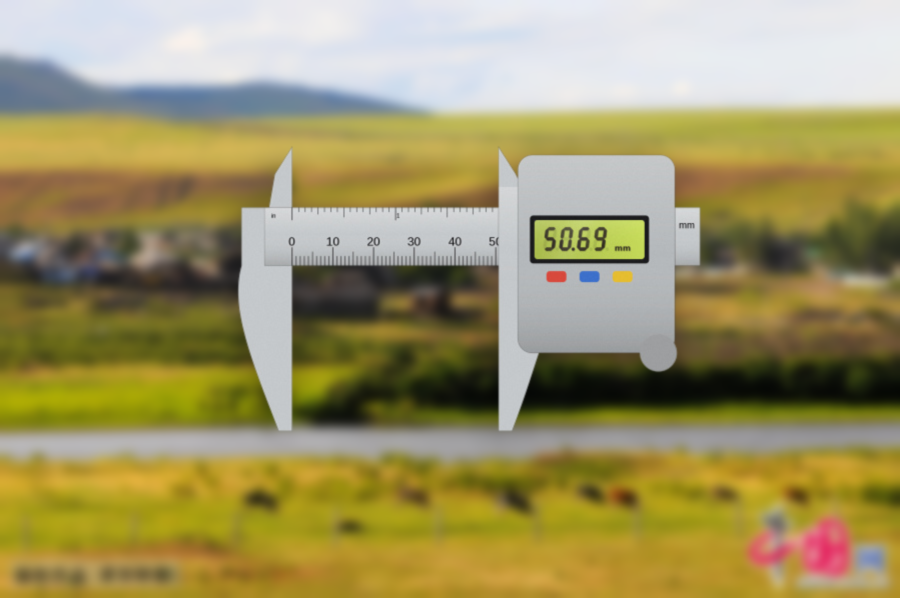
50.69 mm
